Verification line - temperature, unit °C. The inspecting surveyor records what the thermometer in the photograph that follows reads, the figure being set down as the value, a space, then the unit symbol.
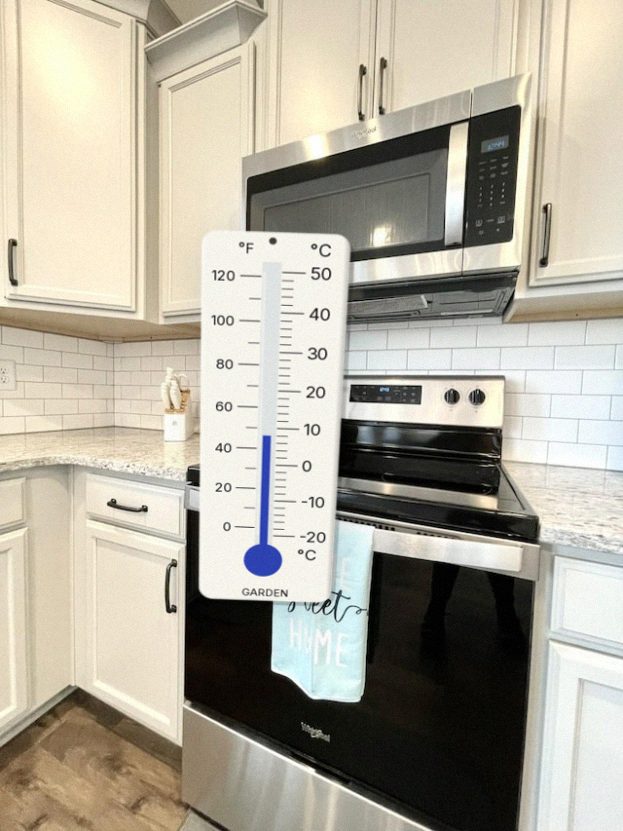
8 °C
